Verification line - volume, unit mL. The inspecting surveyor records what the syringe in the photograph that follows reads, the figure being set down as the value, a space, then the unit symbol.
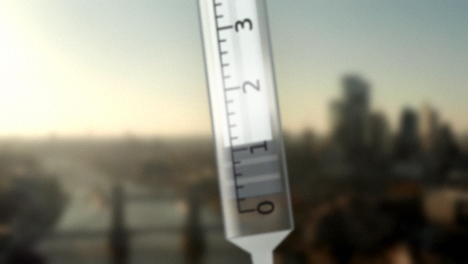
0.2 mL
